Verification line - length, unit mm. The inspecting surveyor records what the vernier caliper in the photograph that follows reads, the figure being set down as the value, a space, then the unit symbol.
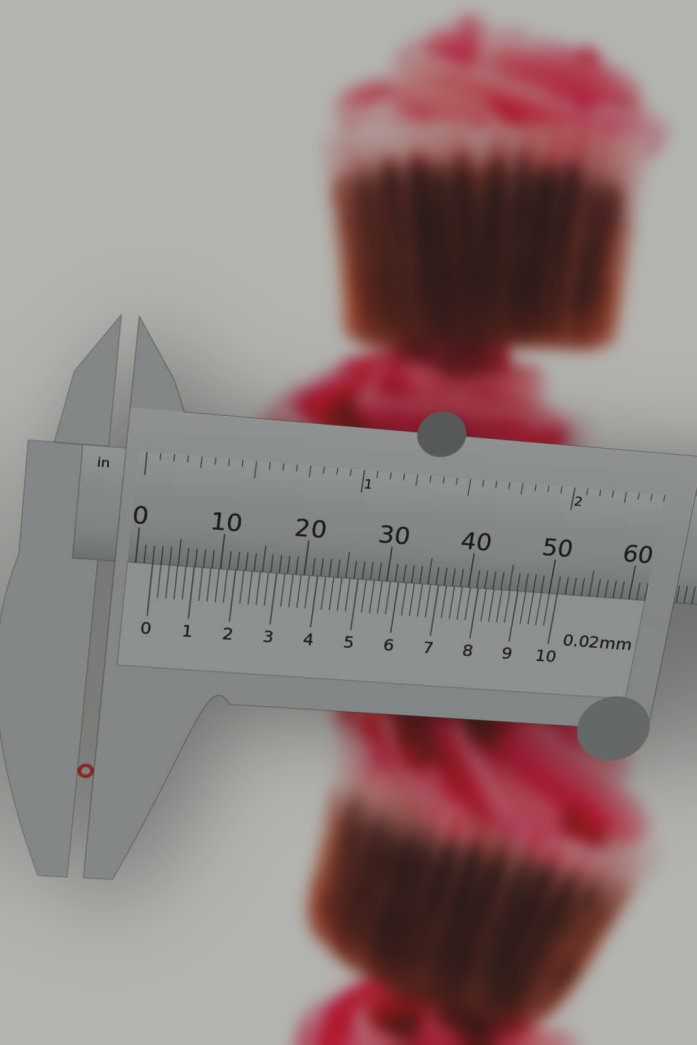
2.0 mm
